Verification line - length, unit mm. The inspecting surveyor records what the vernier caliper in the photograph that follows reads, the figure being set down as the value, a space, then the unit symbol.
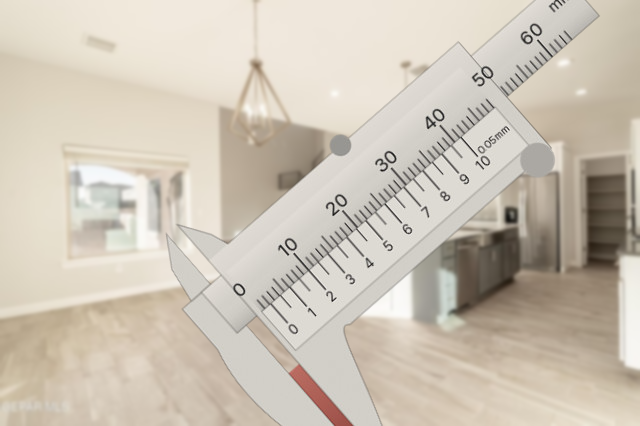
2.2 mm
